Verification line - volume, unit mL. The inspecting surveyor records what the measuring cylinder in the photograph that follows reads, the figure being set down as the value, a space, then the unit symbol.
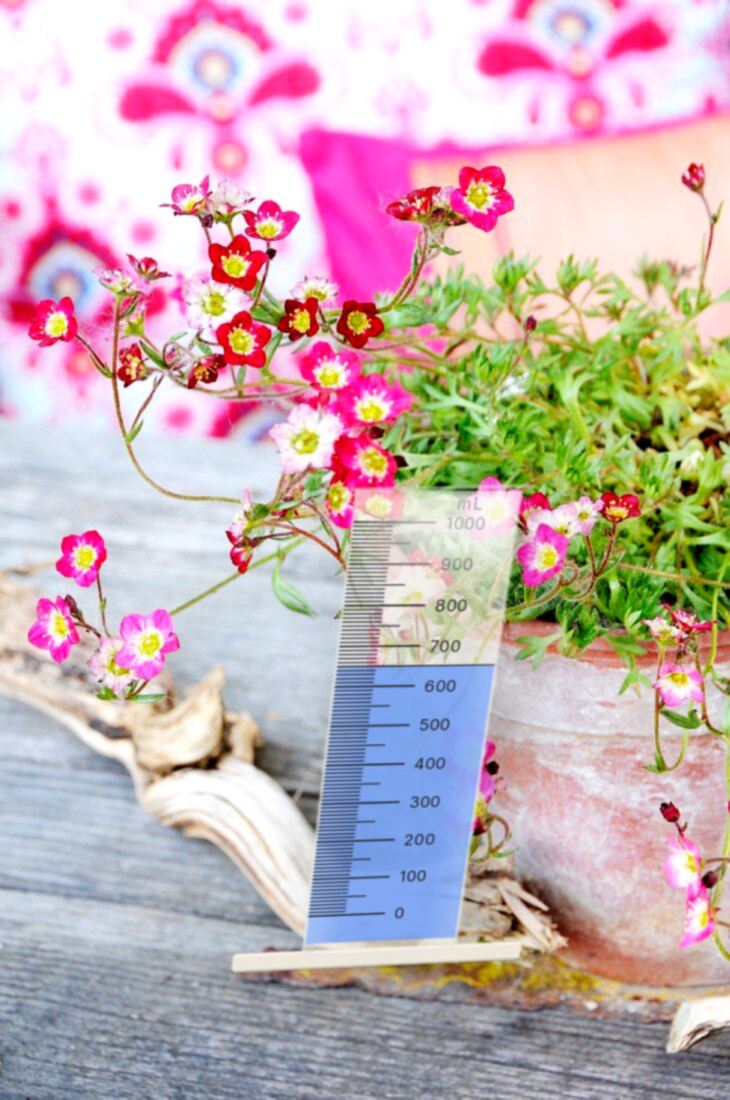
650 mL
